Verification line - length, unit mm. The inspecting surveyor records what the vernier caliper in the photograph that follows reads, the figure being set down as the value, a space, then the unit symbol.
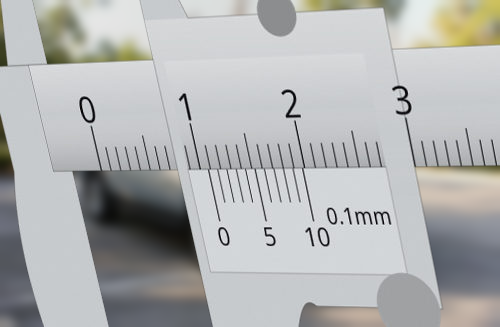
10.8 mm
